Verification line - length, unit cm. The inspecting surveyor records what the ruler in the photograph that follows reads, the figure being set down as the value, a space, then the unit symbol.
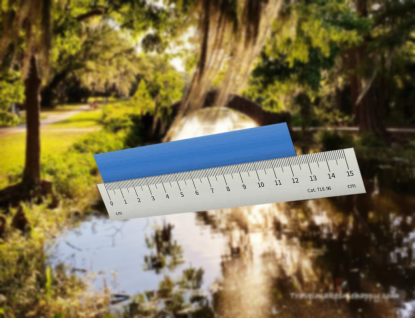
12.5 cm
